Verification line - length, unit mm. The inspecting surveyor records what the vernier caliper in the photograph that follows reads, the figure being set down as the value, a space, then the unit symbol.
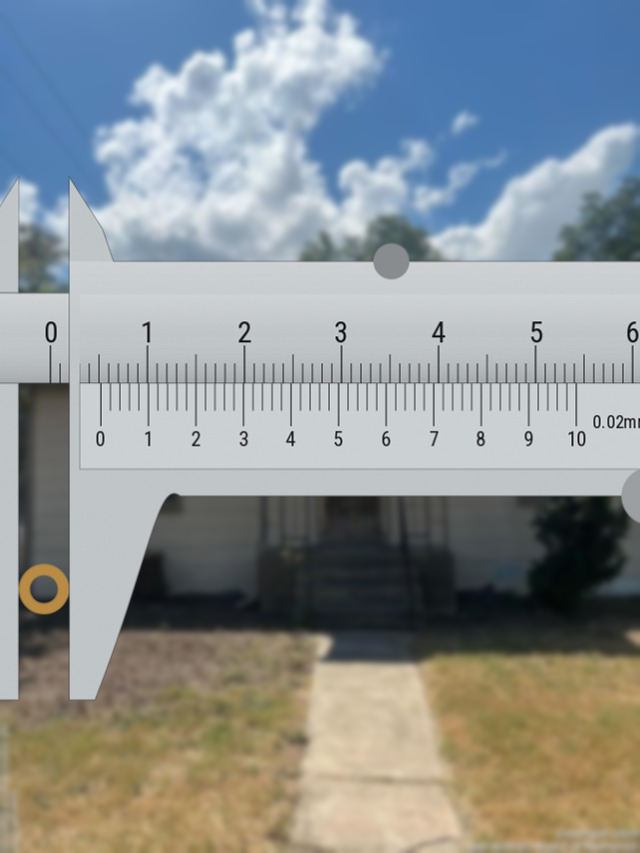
5.2 mm
